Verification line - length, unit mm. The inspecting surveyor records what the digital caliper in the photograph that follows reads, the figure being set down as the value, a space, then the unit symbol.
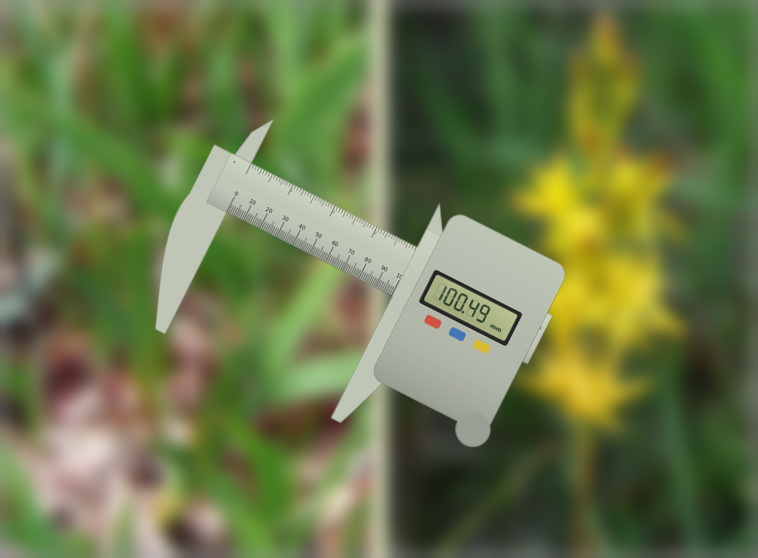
100.49 mm
